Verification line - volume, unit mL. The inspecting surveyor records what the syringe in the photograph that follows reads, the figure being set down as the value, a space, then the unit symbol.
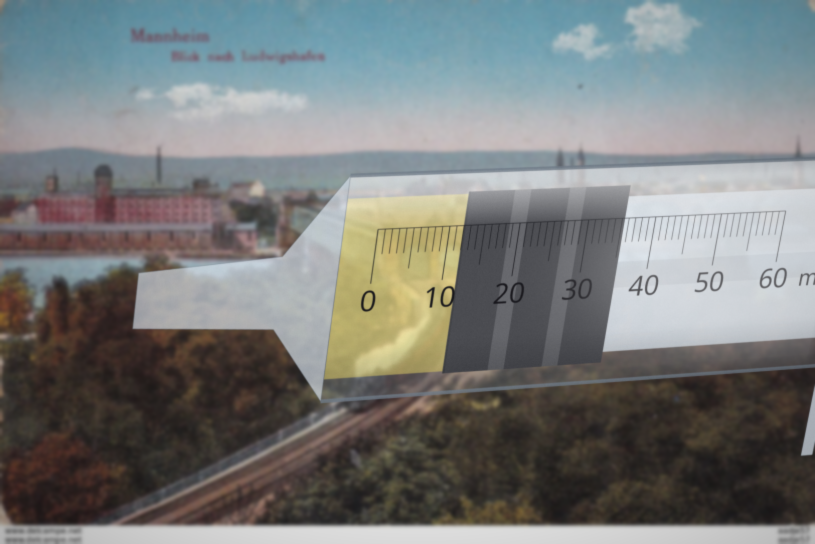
12 mL
